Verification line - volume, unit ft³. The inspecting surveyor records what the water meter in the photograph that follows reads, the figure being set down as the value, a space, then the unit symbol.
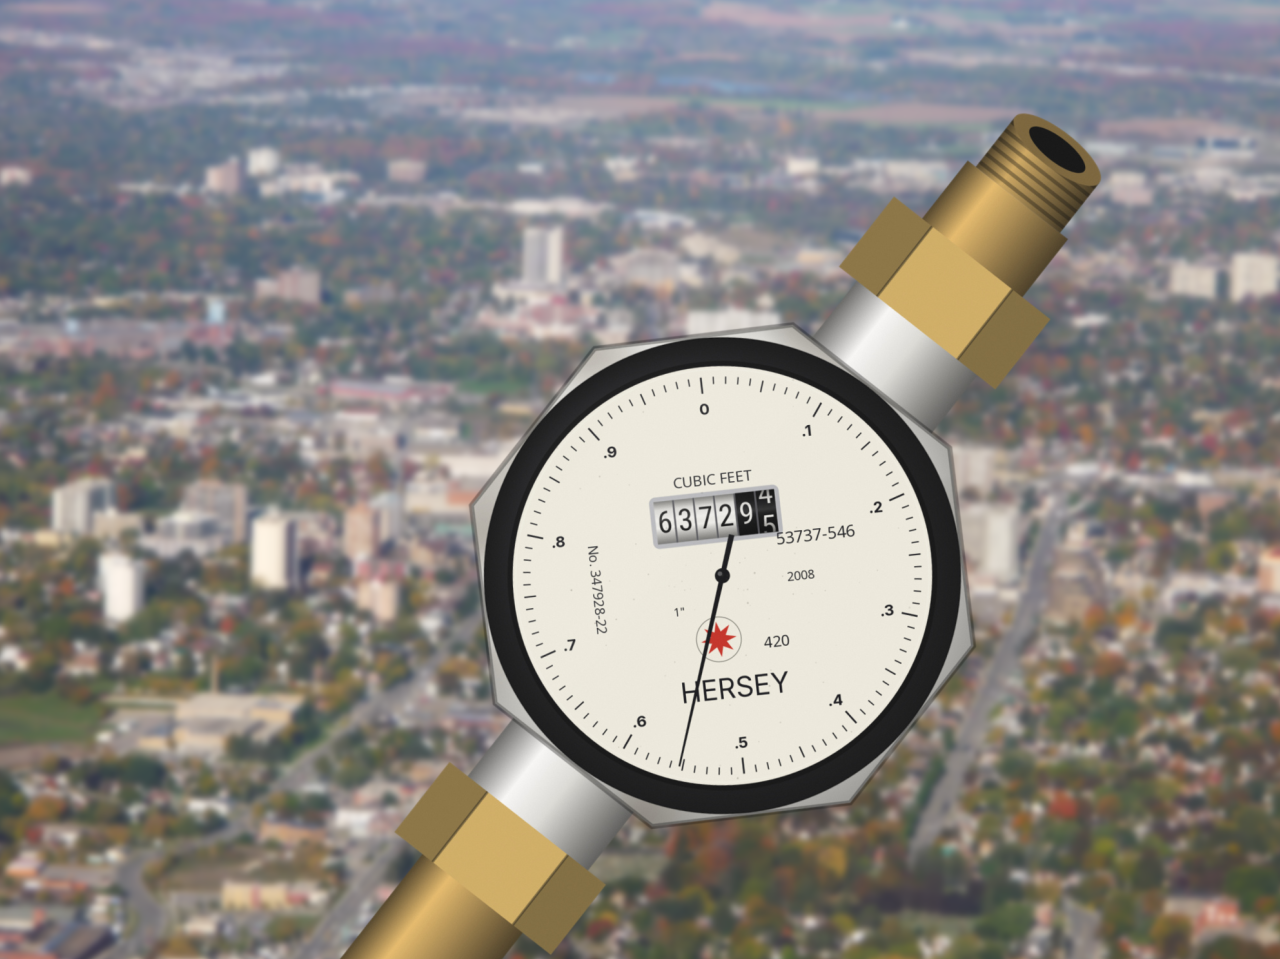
637294.55 ft³
